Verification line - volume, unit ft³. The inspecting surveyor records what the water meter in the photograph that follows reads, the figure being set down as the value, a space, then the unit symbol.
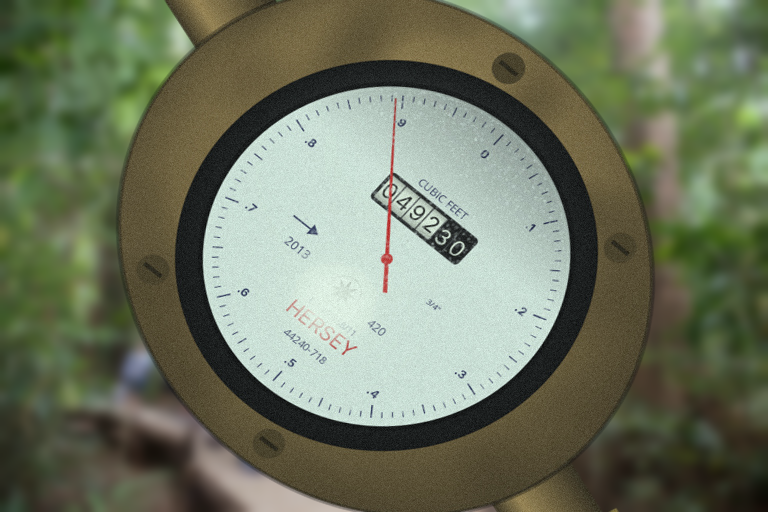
49229.89 ft³
